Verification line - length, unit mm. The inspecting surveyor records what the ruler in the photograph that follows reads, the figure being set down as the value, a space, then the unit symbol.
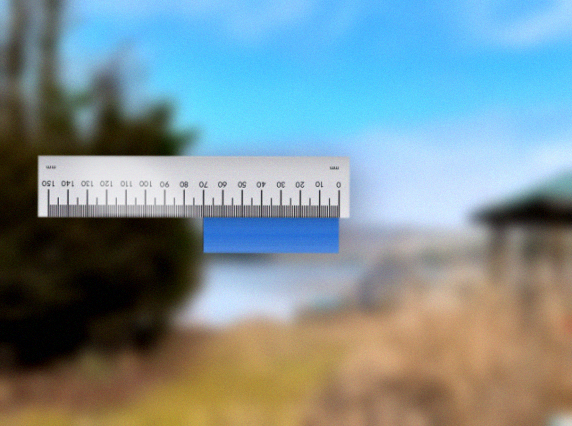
70 mm
